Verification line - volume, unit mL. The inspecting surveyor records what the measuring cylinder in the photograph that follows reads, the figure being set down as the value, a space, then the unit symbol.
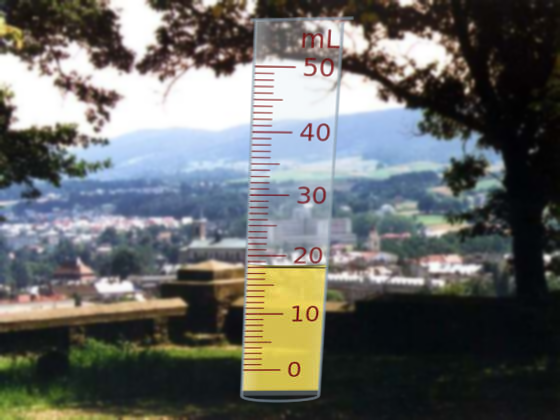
18 mL
